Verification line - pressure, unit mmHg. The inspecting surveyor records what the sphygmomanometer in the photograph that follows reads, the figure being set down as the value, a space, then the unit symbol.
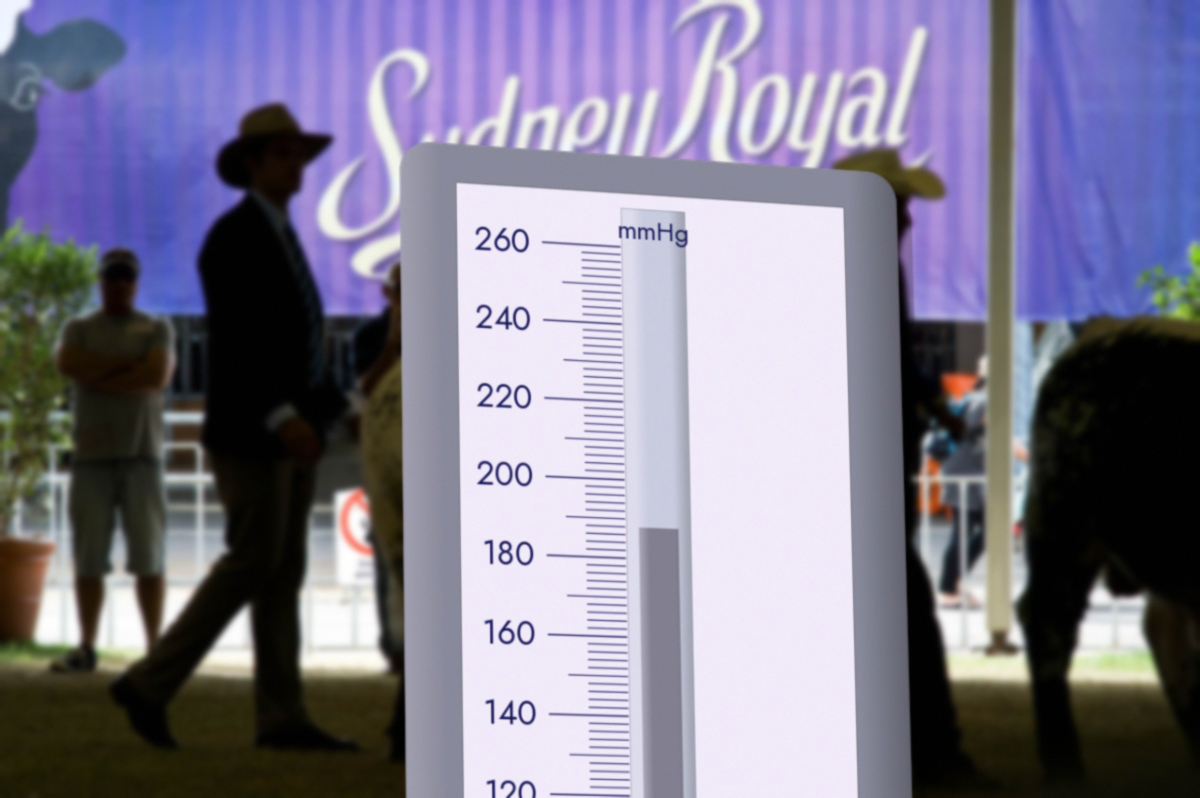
188 mmHg
